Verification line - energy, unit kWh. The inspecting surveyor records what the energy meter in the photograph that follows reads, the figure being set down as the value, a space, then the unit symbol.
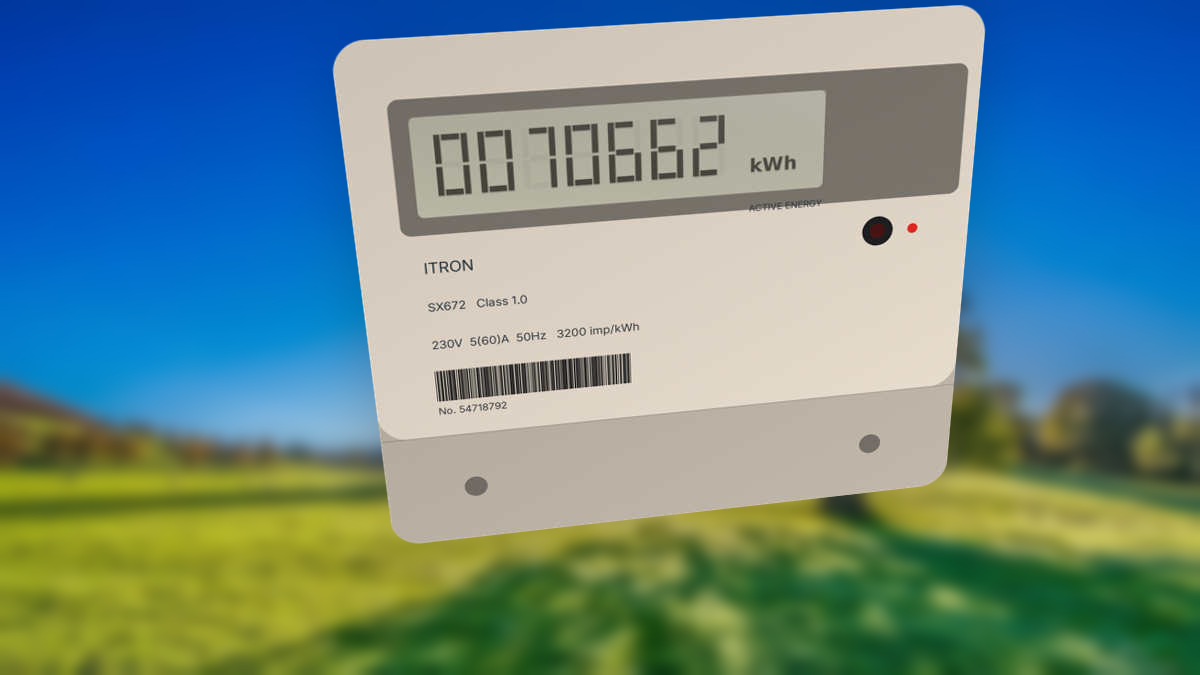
70662 kWh
